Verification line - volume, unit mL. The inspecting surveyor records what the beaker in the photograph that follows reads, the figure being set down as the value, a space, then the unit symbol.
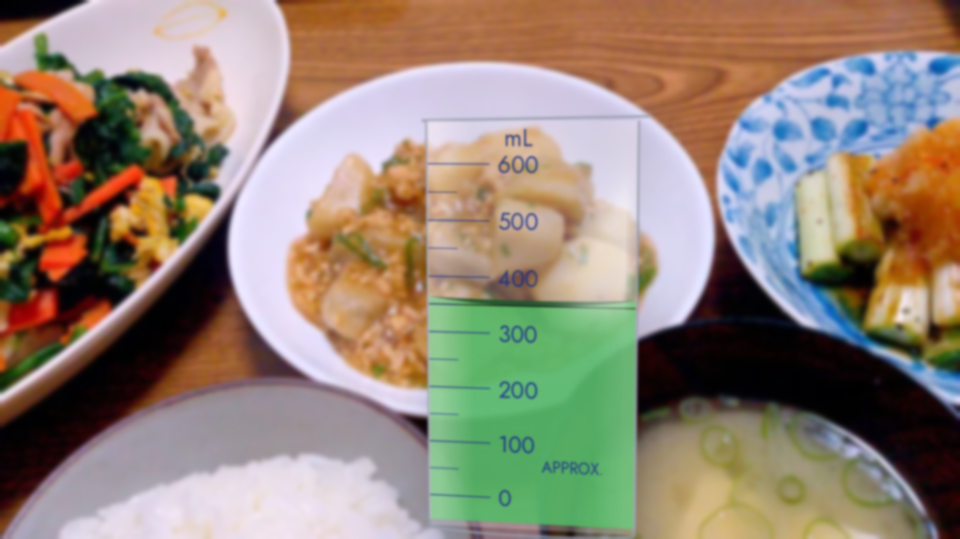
350 mL
